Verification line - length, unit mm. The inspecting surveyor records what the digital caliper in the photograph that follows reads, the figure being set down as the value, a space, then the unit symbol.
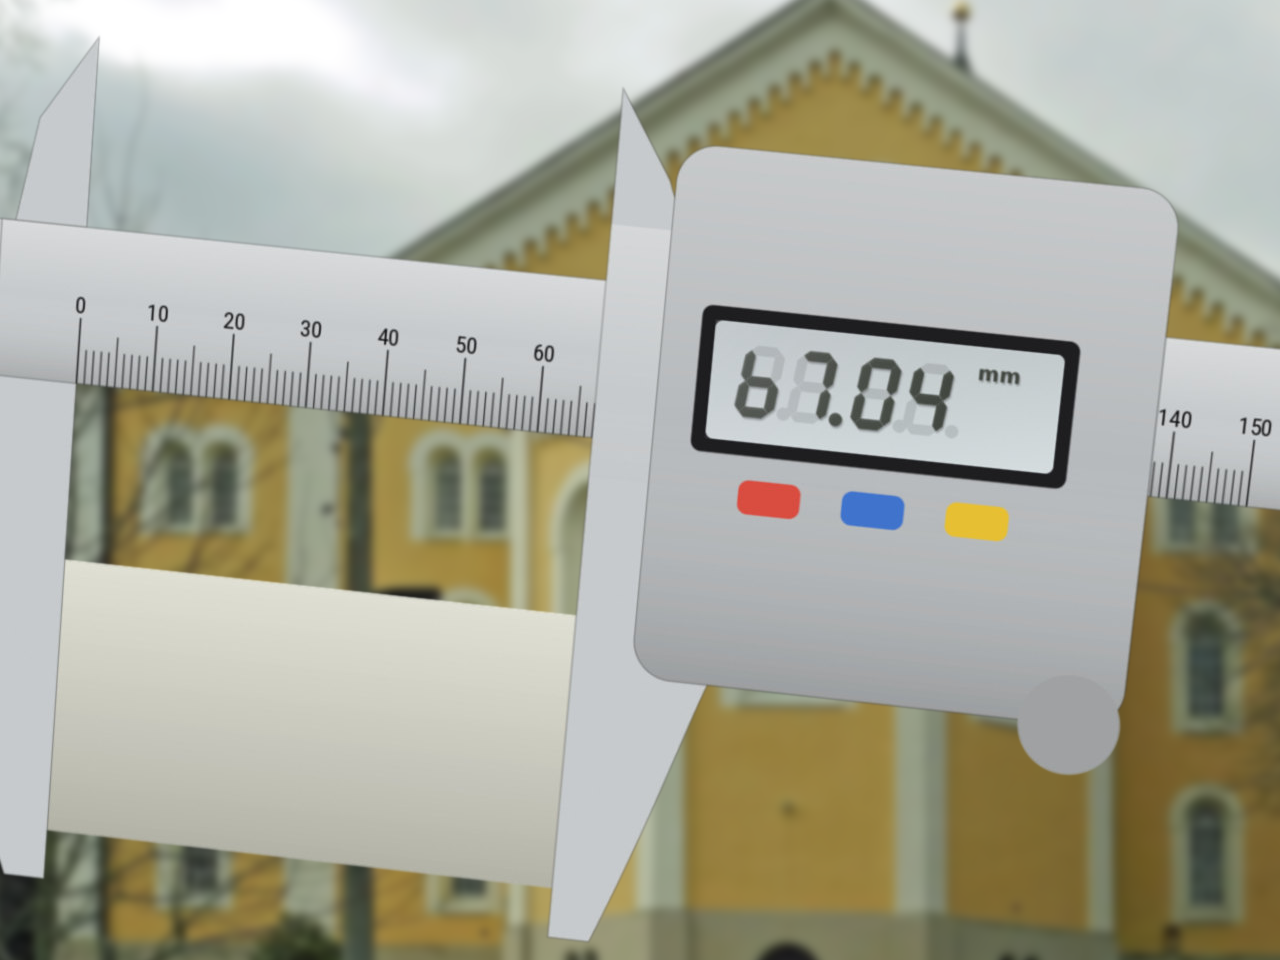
67.04 mm
